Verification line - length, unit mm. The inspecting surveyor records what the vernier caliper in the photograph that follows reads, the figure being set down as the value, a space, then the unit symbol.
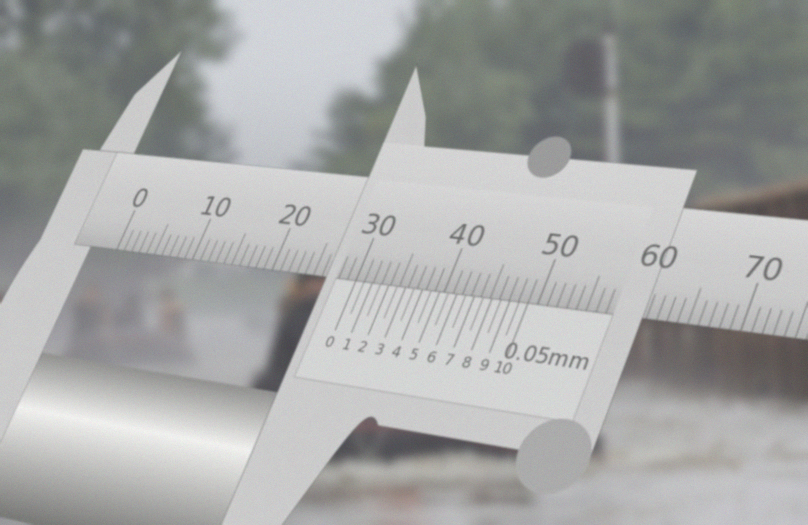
30.0 mm
